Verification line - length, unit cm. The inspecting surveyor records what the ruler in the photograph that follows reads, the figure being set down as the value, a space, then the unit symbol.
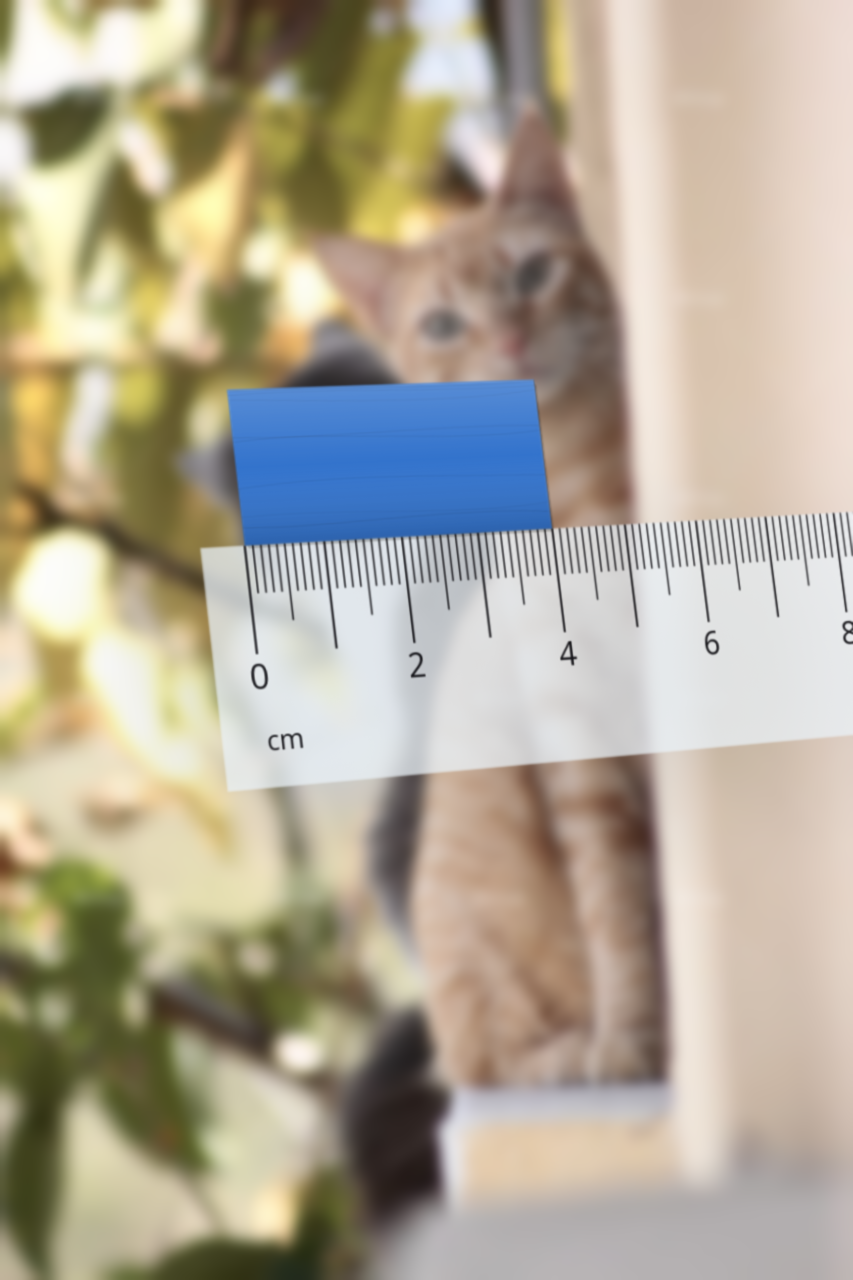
4 cm
